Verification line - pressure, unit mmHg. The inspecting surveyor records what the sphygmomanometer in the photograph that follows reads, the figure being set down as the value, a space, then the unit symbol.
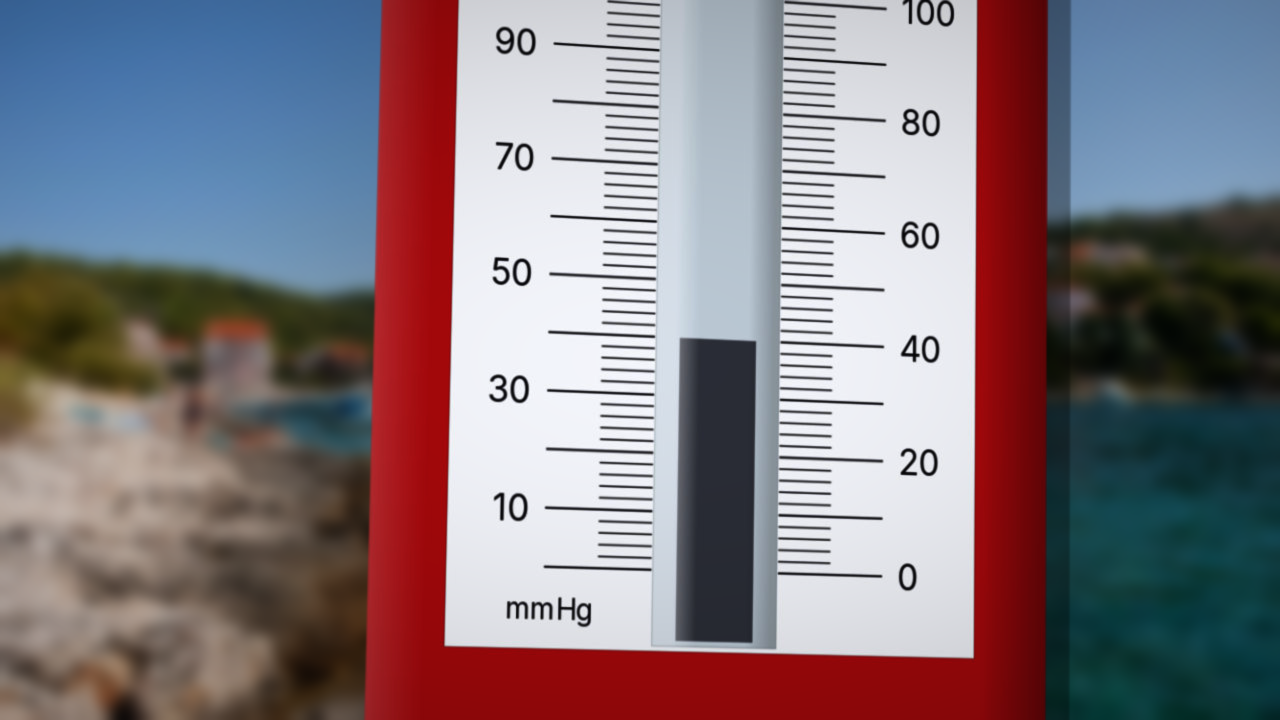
40 mmHg
